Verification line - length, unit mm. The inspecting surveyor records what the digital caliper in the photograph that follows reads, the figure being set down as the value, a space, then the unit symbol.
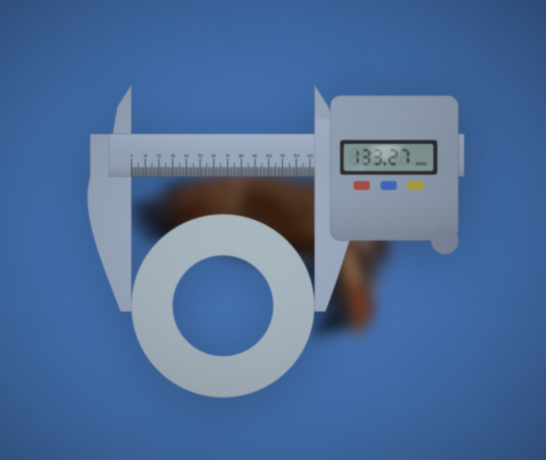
133.27 mm
